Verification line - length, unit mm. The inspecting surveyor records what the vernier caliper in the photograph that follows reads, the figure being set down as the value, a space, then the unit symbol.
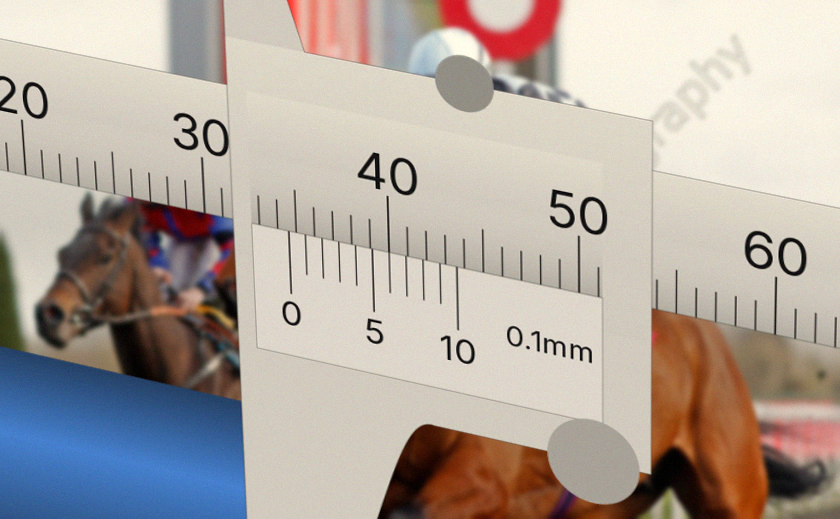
34.6 mm
